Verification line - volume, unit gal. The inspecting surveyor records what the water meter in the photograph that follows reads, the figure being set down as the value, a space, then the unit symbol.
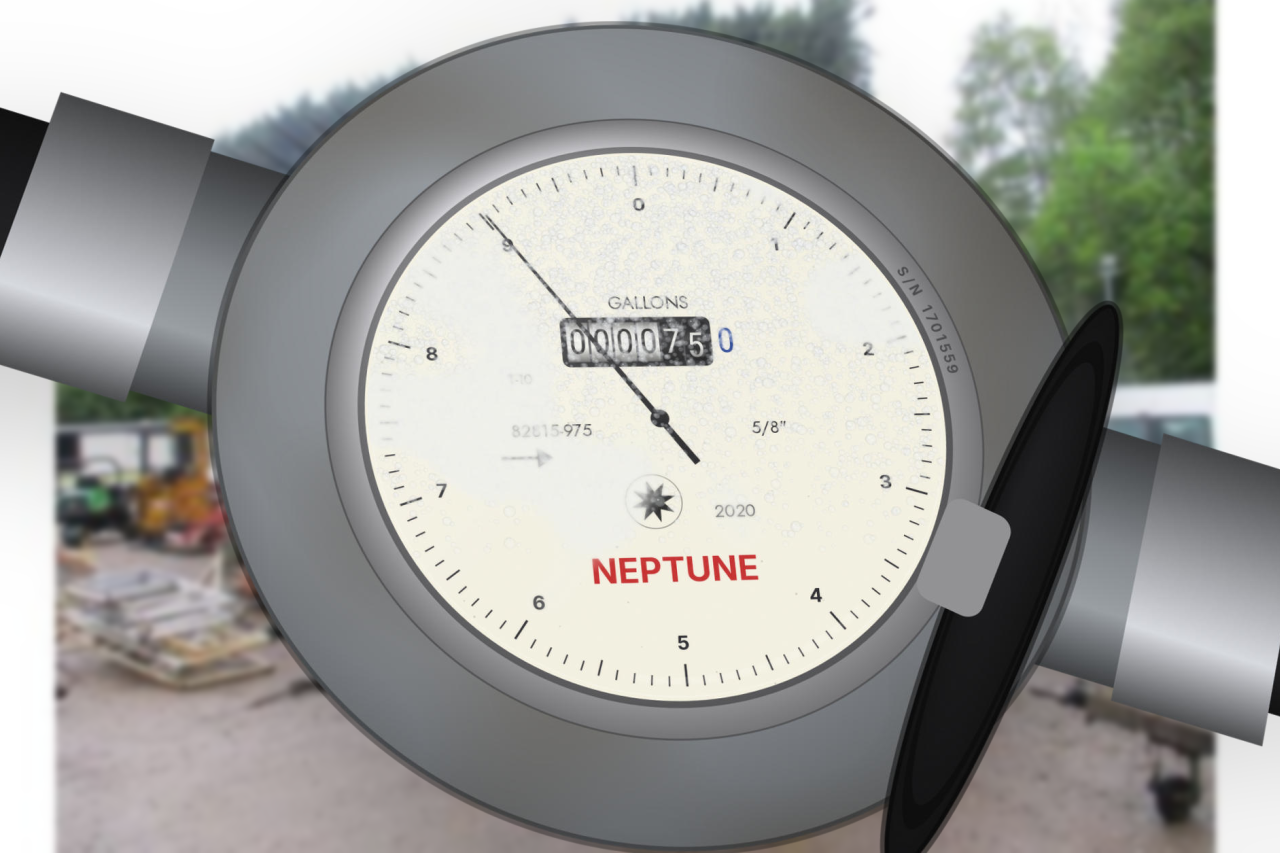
749.0 gal
